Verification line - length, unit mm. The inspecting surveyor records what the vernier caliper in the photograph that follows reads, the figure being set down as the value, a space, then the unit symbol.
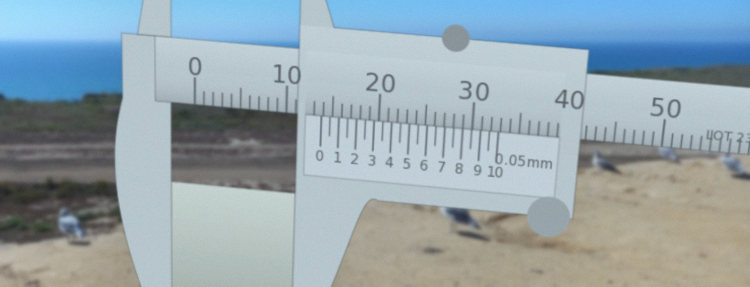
13.8 mm
